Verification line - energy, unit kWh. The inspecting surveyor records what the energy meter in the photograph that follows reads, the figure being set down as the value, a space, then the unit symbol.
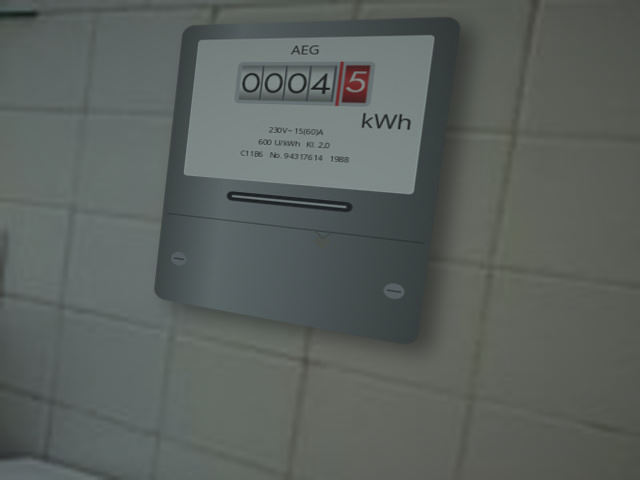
4.5 kWh
